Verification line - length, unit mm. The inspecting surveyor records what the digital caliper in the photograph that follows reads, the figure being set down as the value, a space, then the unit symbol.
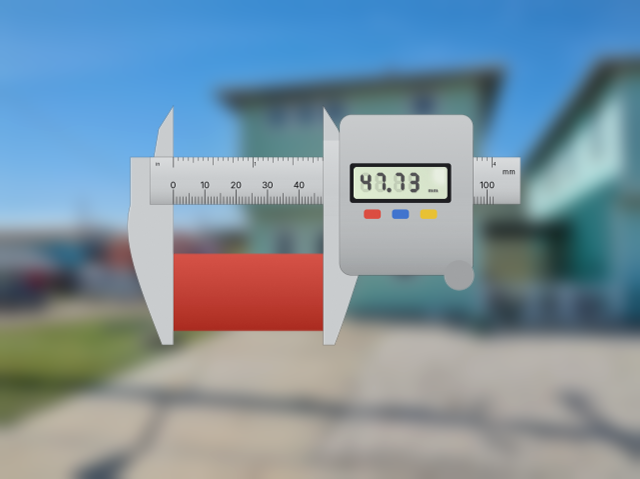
47.73 mm
